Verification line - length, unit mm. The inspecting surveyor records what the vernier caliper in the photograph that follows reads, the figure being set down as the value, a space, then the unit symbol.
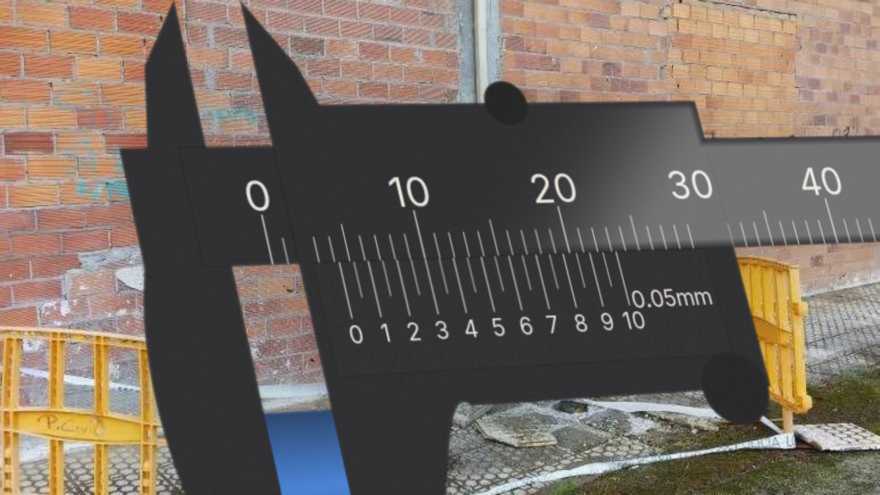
4.3 mm
